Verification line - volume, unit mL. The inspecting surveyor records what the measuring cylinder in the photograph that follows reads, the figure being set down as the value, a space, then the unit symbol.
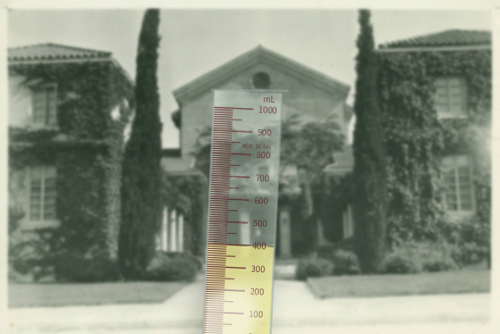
400 mL
